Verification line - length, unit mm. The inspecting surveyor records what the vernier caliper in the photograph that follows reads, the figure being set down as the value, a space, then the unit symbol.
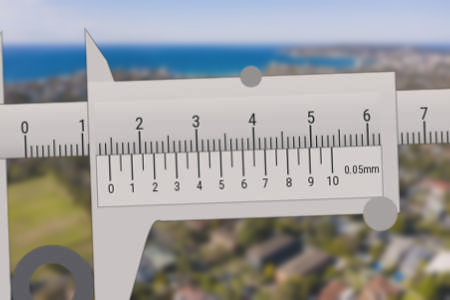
14.6 mm
